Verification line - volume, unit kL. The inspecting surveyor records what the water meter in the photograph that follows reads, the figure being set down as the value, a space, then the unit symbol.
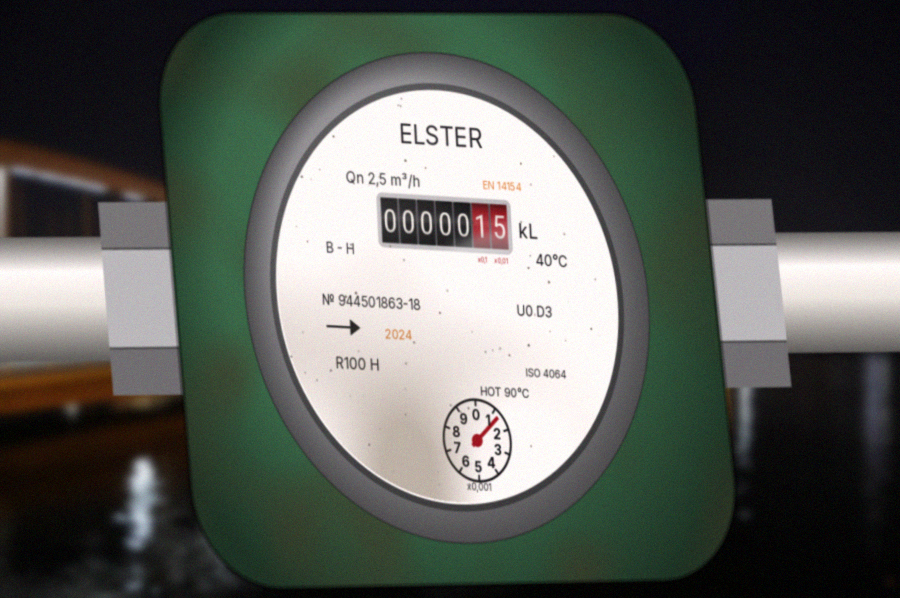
0.151 kL
